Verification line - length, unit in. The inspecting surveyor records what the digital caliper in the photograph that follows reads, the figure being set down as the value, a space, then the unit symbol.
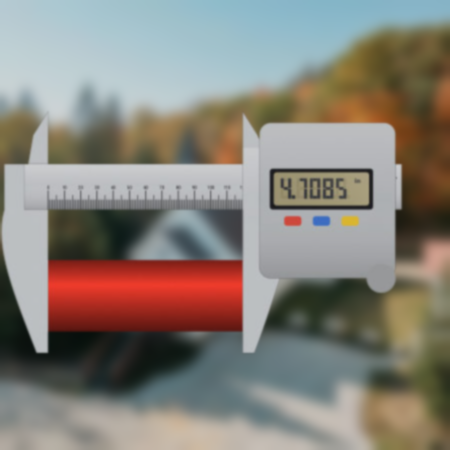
4.7085 in
